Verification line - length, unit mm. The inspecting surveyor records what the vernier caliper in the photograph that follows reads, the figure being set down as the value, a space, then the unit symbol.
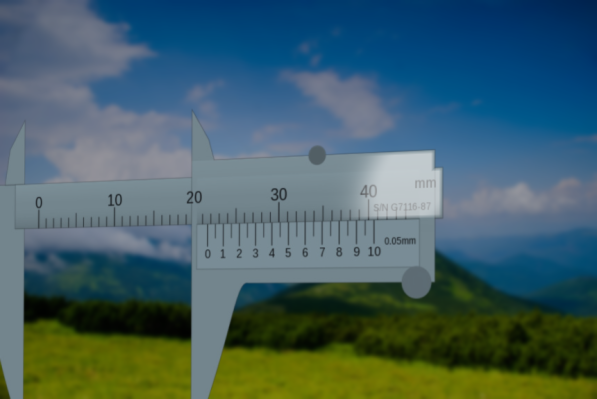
21.6 mm
